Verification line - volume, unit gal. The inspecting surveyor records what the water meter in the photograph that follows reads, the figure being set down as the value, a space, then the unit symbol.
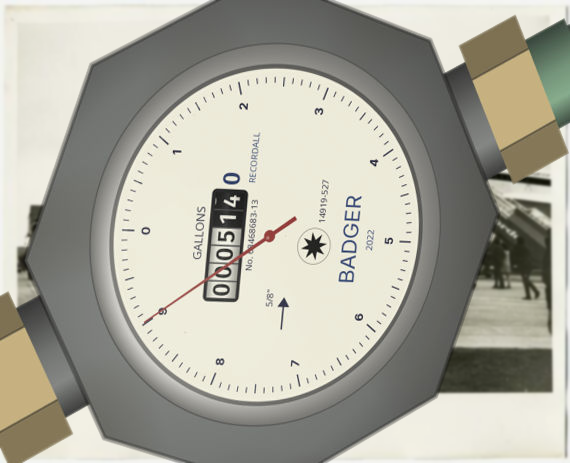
5139.0 gal
